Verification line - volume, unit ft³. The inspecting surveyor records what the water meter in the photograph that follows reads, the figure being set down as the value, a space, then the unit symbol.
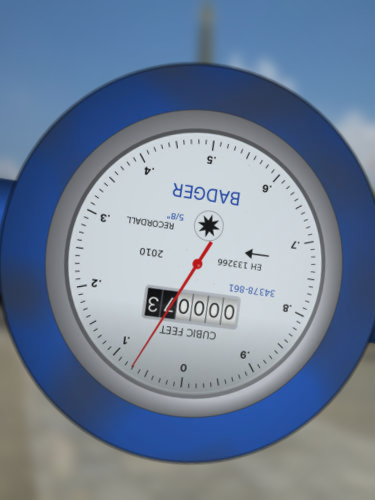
73.07 ft³
